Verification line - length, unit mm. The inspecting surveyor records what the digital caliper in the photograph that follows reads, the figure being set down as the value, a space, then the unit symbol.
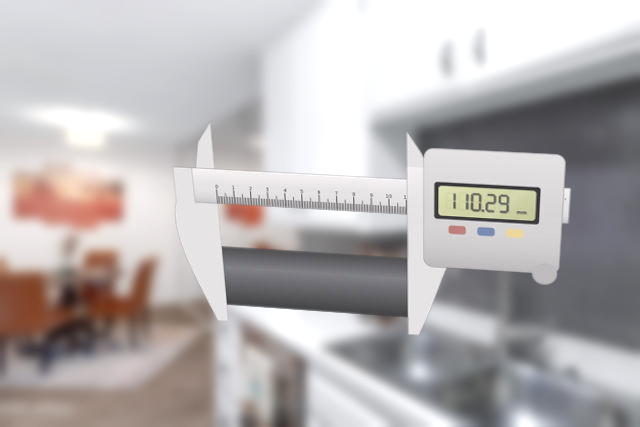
110.29 mm
